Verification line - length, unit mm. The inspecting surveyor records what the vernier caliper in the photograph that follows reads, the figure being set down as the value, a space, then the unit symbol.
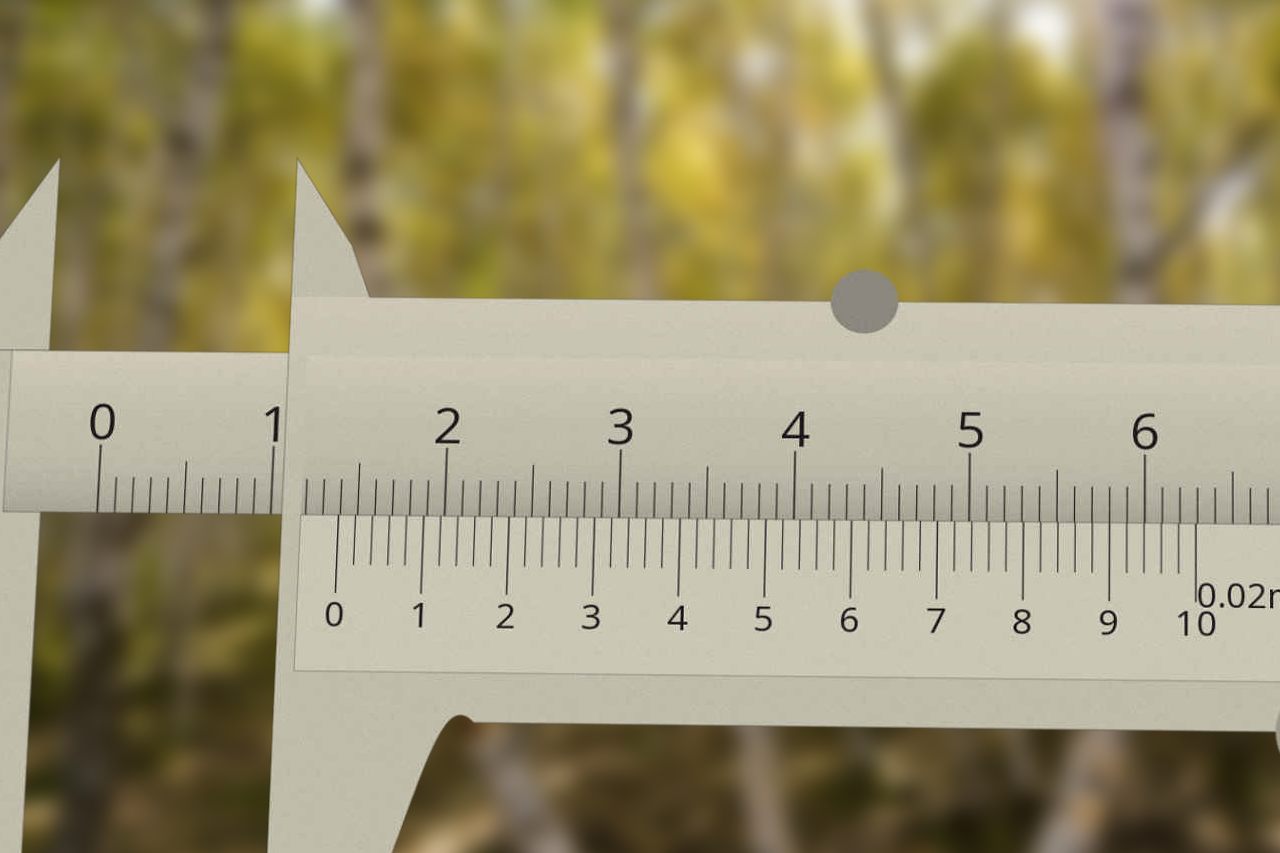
13.9 mm
